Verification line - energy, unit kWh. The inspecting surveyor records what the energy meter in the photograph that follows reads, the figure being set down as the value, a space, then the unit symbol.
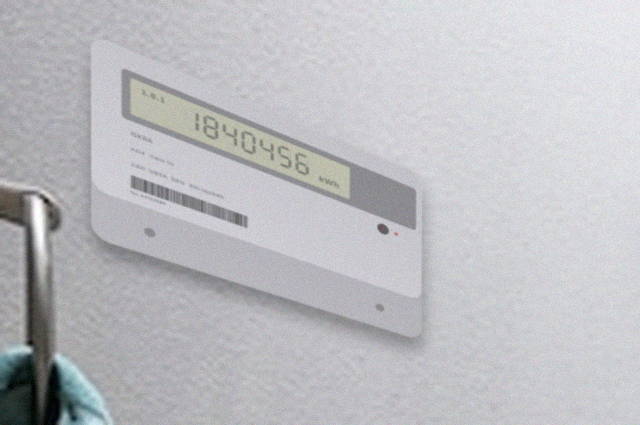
1840456 kWh
